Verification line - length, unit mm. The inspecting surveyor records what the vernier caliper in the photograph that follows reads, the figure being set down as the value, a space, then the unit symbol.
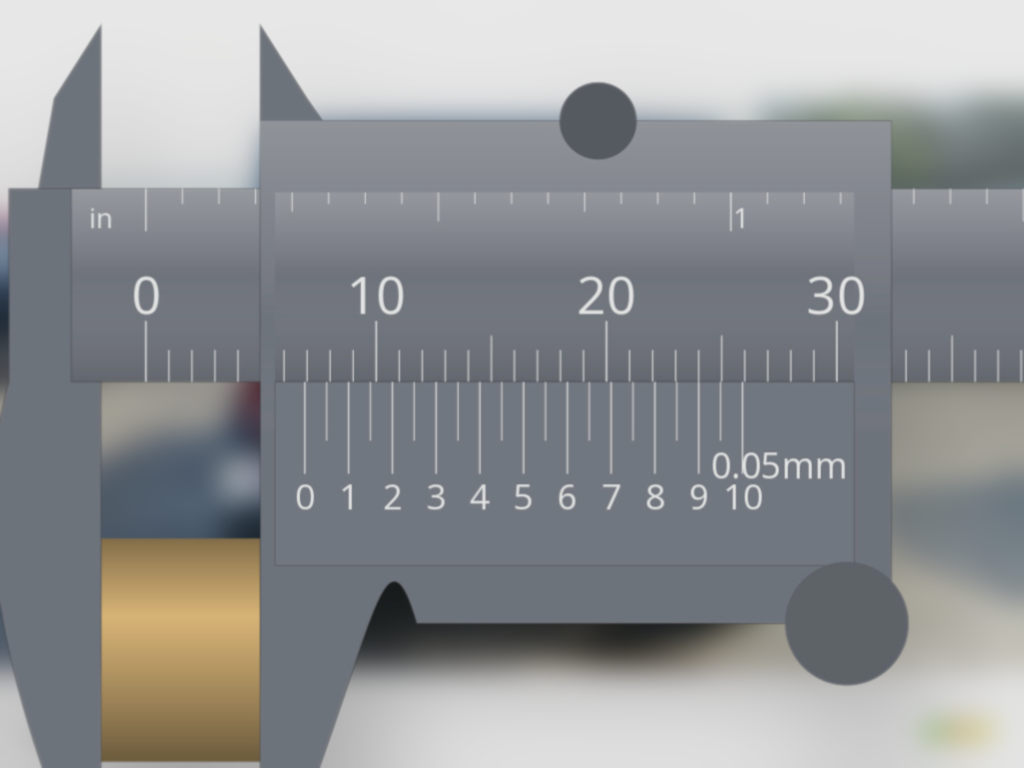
6.9 mm
